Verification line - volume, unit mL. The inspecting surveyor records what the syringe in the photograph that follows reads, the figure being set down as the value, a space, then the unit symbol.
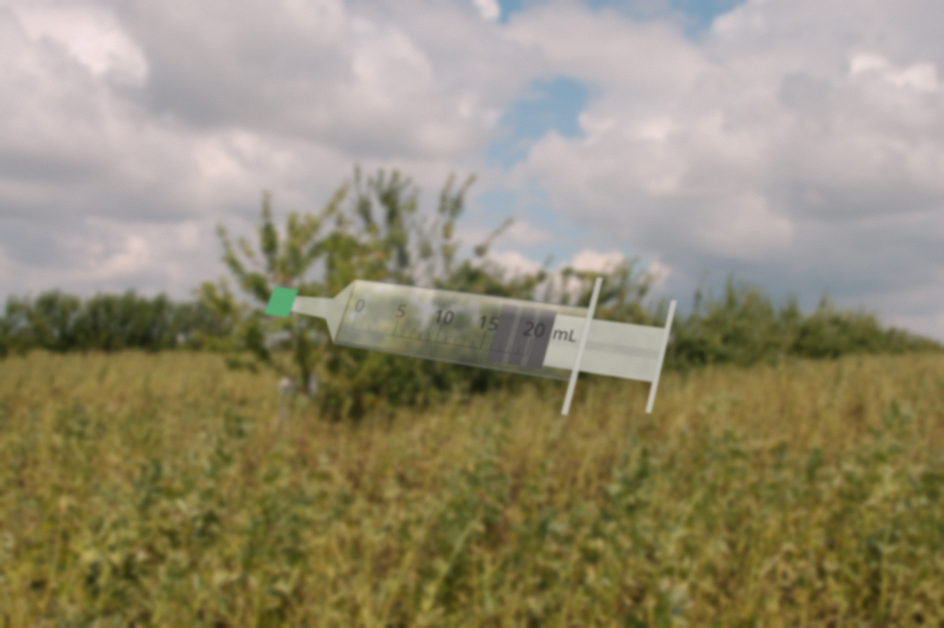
16 mL
